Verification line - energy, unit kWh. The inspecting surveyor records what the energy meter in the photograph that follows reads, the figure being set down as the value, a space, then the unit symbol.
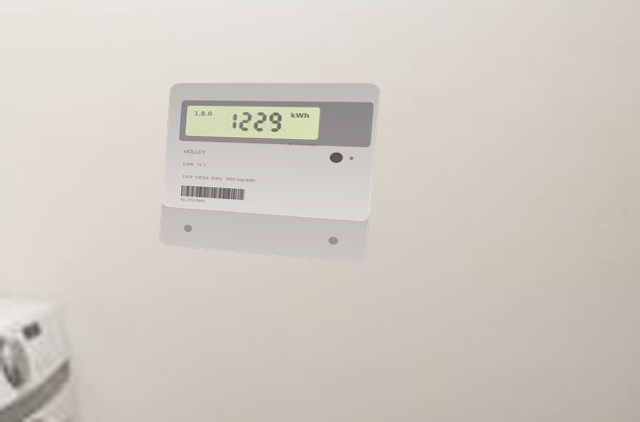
1229 kWh
